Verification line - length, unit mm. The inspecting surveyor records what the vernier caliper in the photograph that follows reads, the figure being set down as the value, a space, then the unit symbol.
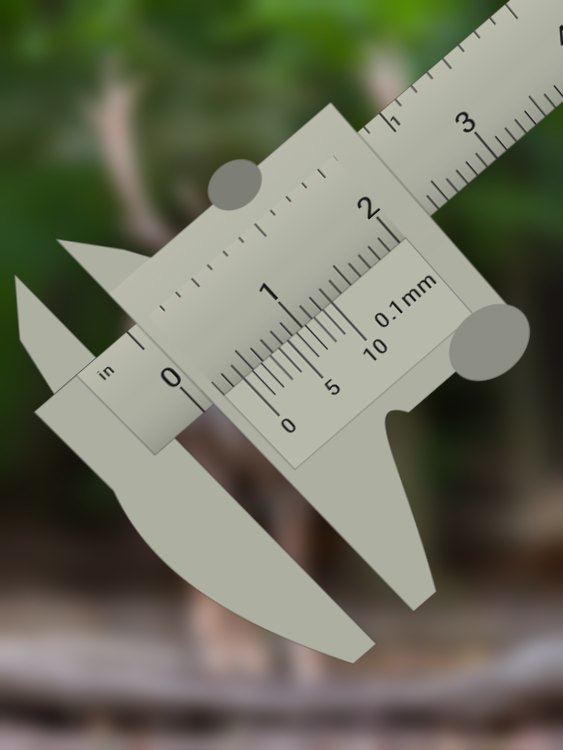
4.0 mm
